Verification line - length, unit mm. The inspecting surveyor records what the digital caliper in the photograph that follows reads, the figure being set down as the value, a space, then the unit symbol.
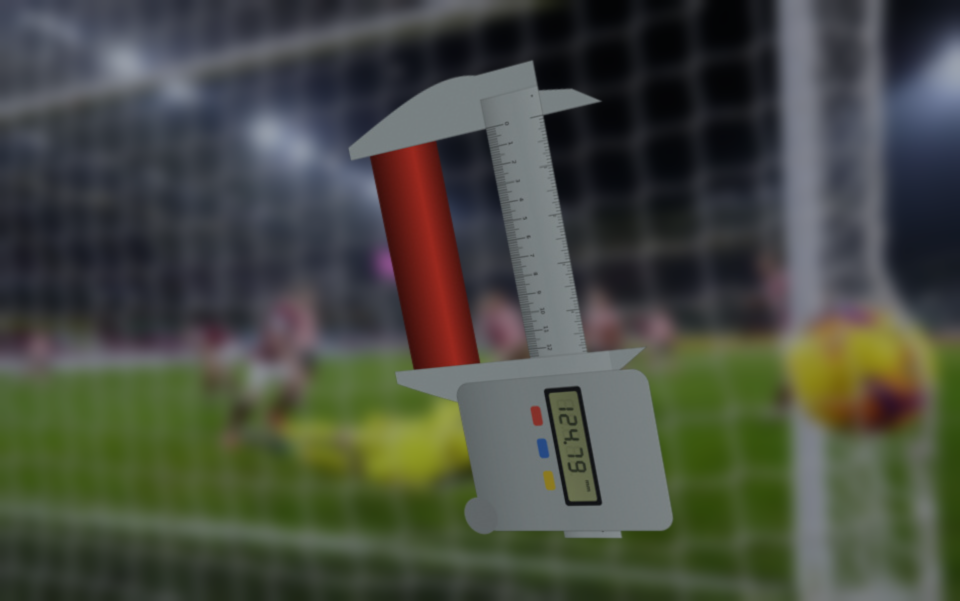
124.79 mm
